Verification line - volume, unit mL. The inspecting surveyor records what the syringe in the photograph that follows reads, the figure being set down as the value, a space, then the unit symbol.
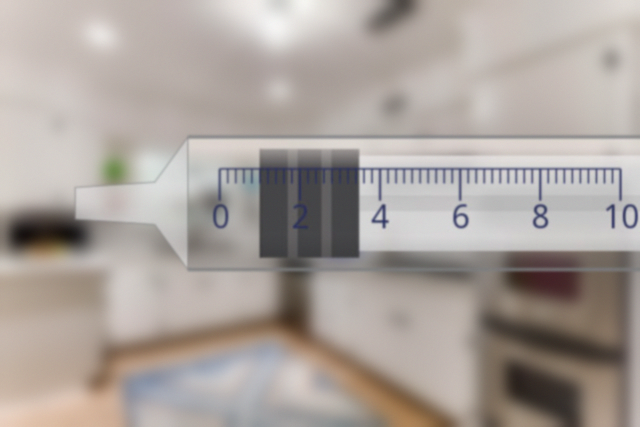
1 mL
